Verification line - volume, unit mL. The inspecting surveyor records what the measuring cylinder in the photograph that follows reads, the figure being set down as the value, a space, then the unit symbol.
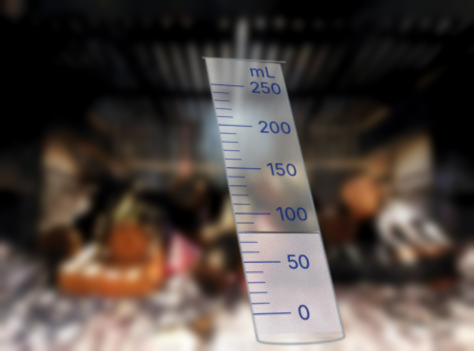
80 mL
